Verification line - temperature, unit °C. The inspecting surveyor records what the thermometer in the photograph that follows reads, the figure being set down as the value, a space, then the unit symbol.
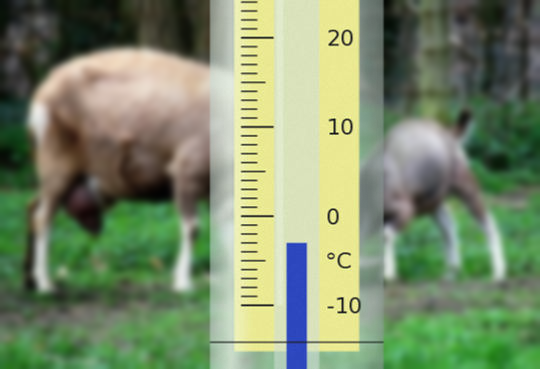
-3 °C
